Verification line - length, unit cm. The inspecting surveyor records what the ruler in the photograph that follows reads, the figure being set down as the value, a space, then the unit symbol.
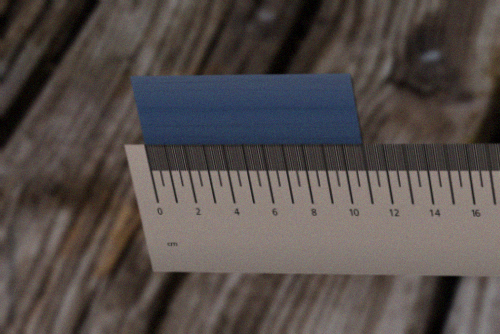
11 cm
